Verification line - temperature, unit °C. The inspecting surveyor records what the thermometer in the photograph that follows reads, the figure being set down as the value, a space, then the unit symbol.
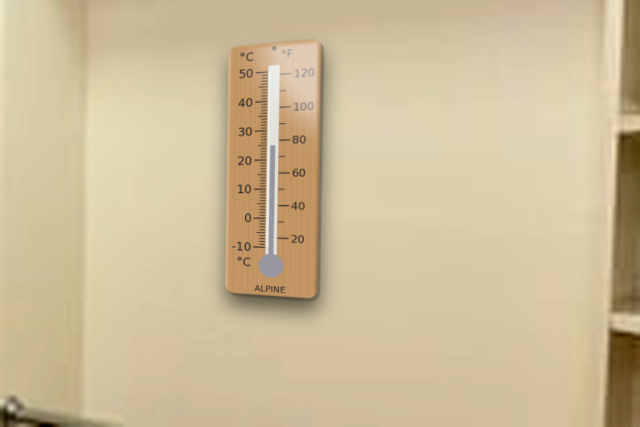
25 °C
